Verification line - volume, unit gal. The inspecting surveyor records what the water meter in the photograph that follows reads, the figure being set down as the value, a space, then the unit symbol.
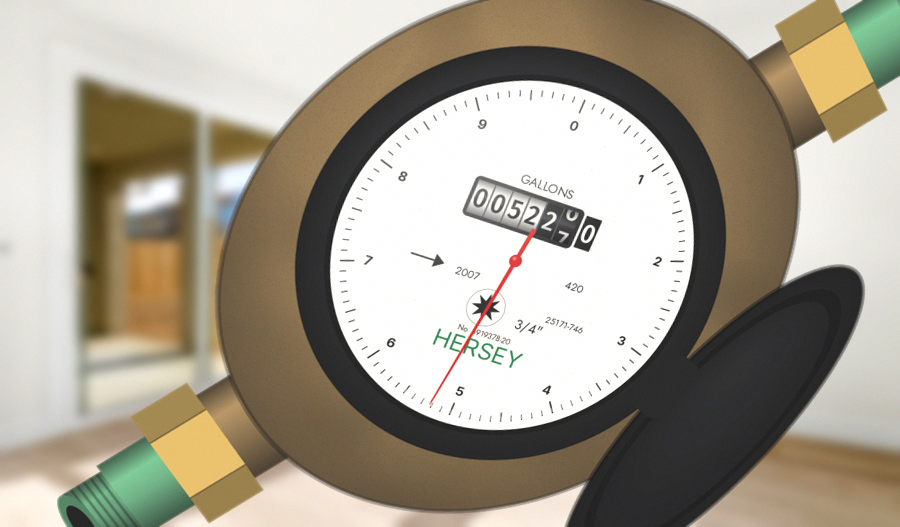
52265.2 gal
